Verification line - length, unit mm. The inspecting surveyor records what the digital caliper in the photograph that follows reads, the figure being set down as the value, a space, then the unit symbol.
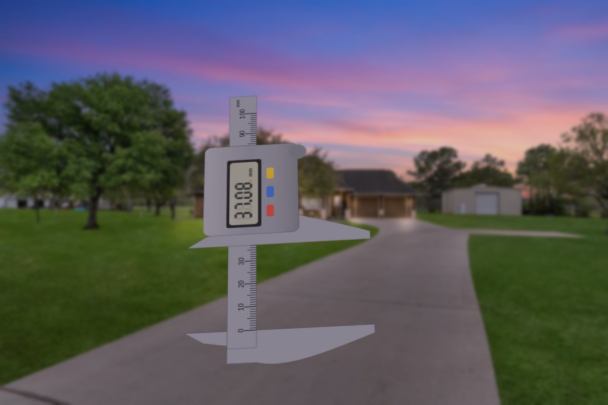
37.08 mm
